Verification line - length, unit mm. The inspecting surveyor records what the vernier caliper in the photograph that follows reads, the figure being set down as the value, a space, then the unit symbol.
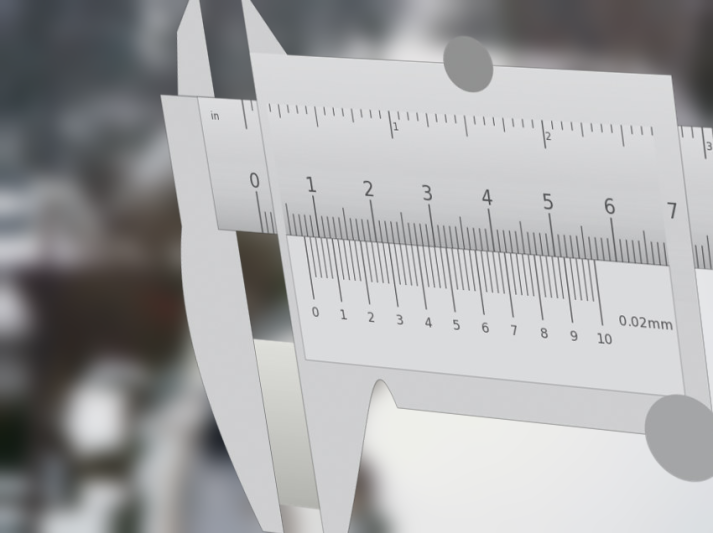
7.4 mm
